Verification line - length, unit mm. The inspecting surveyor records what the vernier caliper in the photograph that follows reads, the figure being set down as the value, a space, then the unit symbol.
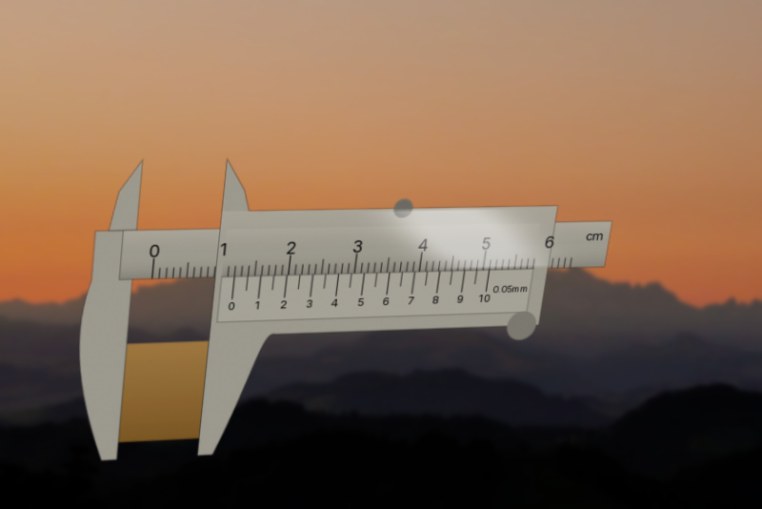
12.0 mm
